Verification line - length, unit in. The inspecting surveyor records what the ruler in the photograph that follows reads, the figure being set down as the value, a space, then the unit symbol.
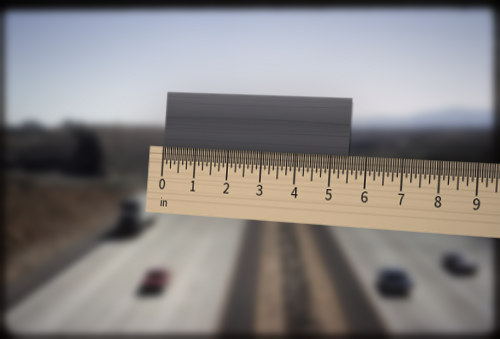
5.5 in
